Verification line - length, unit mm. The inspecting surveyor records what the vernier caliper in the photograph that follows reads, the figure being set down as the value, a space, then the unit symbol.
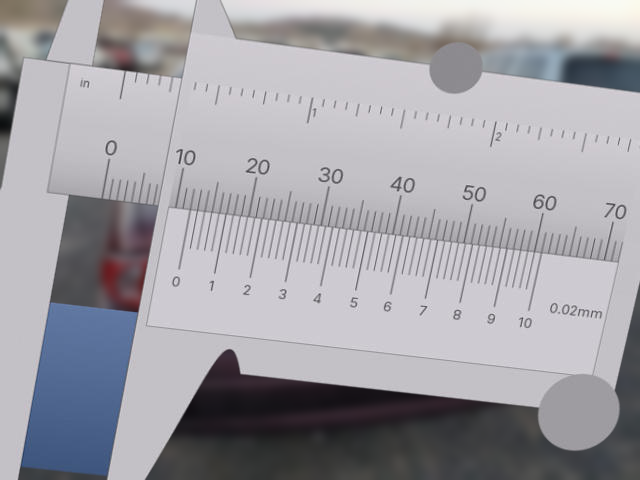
12.0 mm
